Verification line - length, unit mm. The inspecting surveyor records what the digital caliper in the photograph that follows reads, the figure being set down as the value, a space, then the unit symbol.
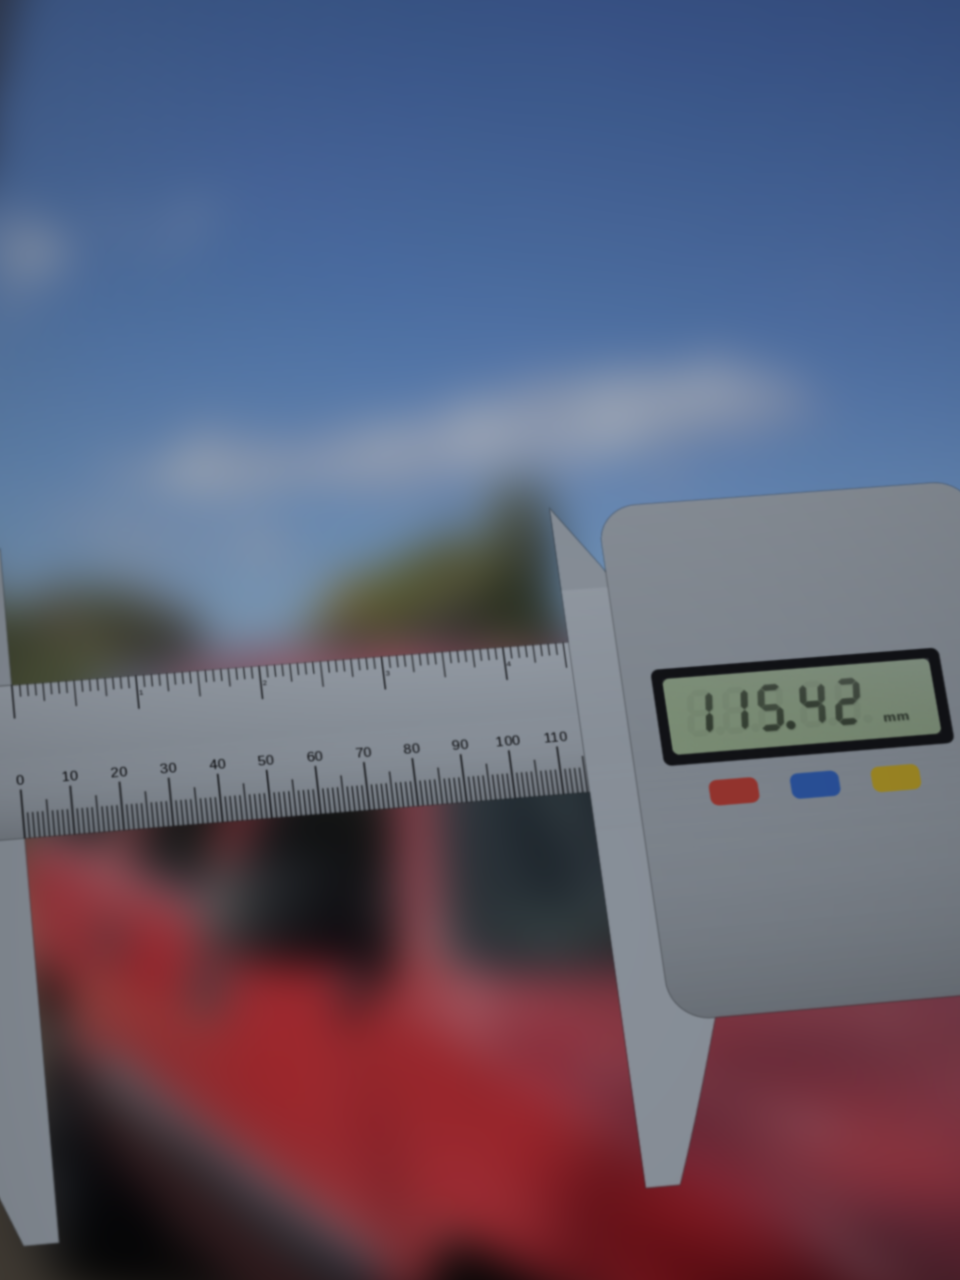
115.42 mm
